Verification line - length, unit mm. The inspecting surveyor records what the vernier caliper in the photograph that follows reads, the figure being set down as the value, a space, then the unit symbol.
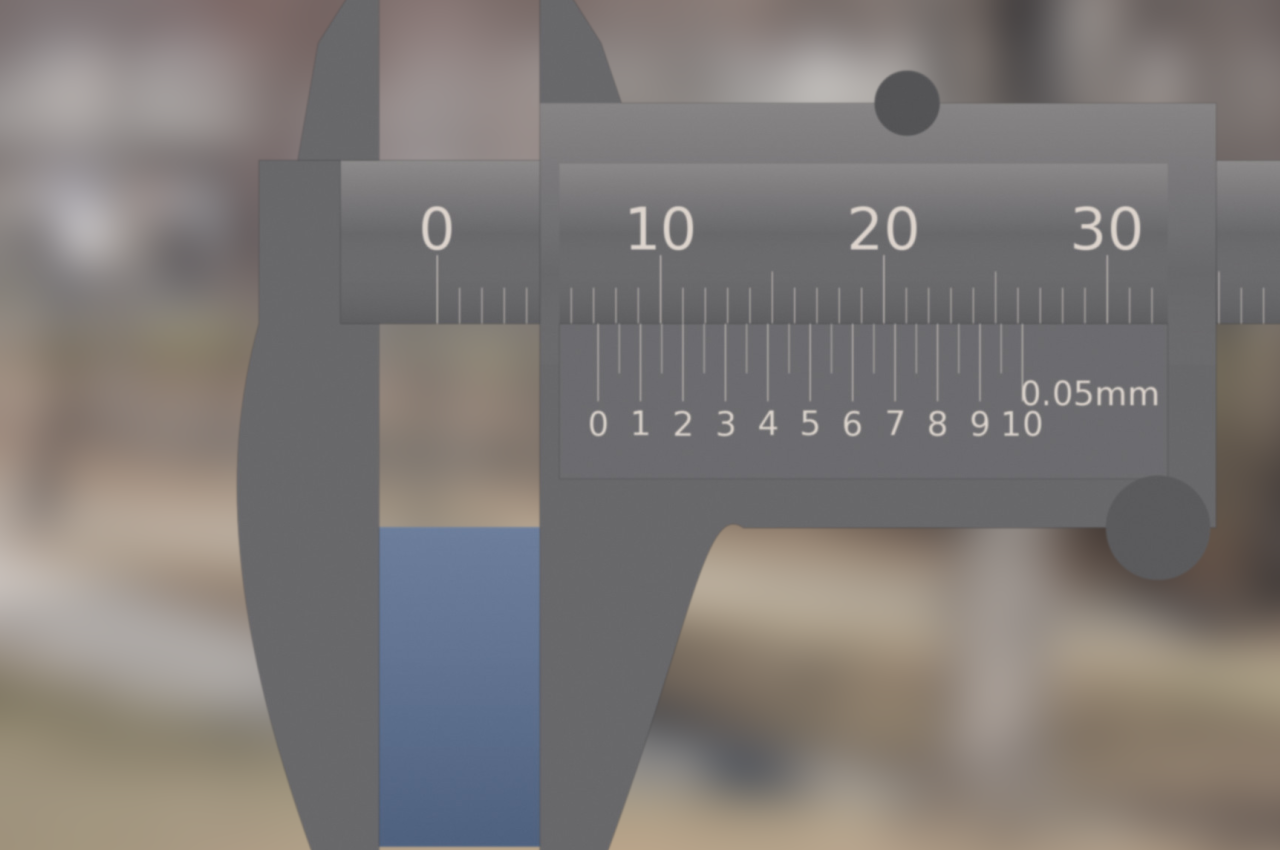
7.2 mm
